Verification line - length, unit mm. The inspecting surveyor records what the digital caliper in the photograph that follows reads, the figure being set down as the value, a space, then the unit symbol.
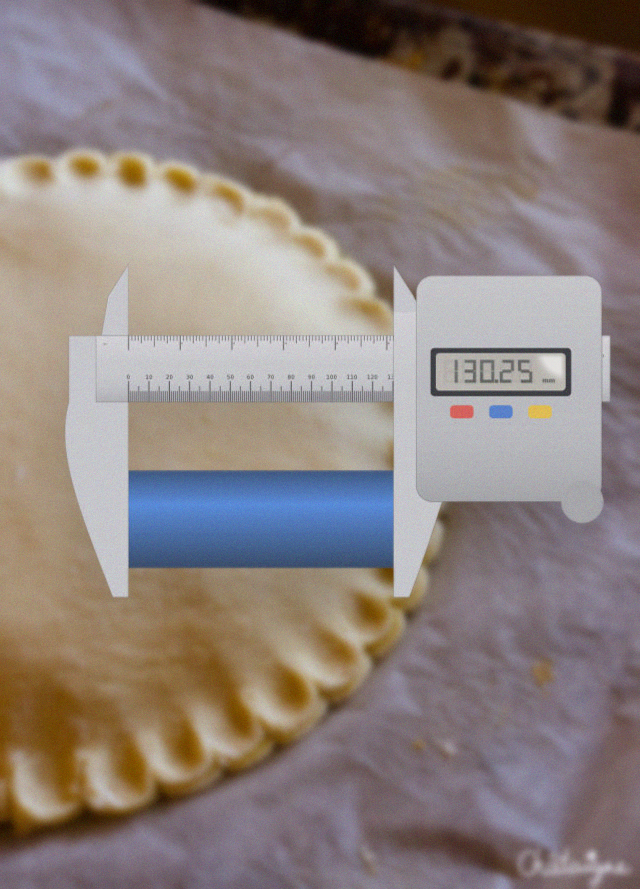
130.25 mm
